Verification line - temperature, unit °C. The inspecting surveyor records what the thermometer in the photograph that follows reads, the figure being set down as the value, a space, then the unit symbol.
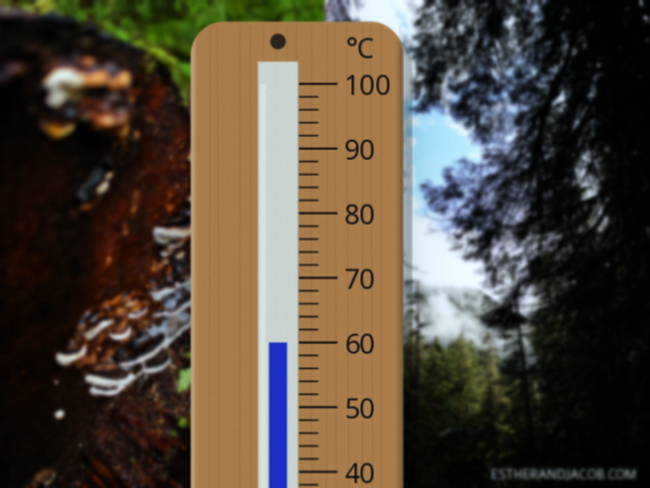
60 °C
